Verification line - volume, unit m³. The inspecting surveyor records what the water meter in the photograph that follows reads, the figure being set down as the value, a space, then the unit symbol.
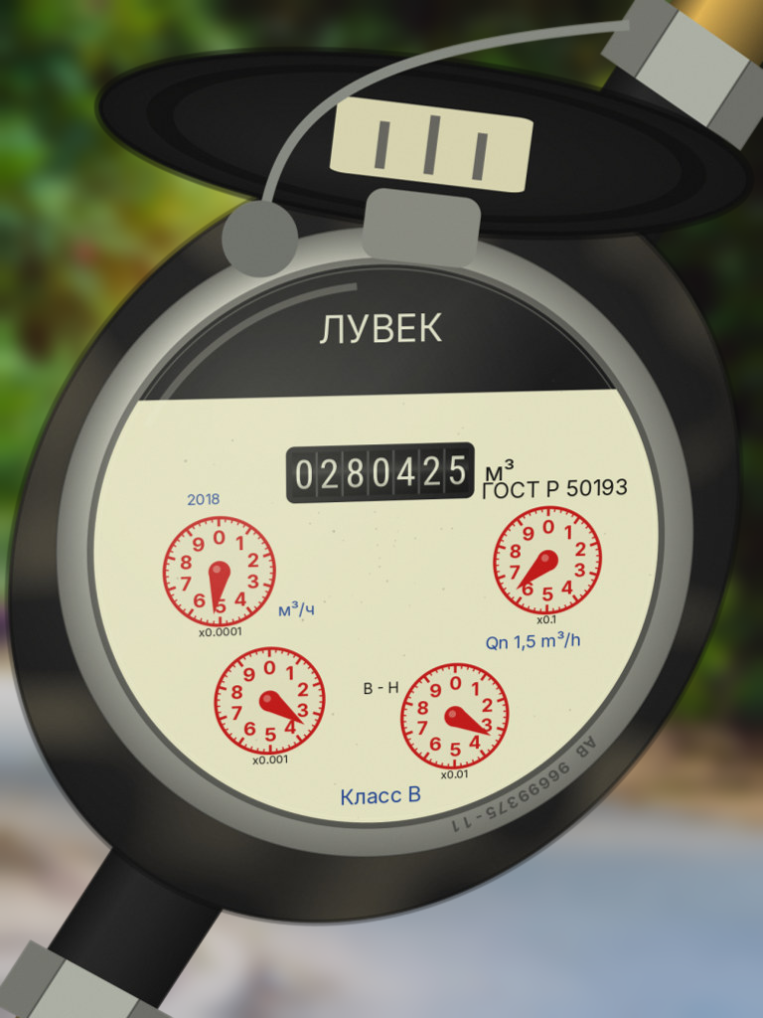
280425.6335 m³
